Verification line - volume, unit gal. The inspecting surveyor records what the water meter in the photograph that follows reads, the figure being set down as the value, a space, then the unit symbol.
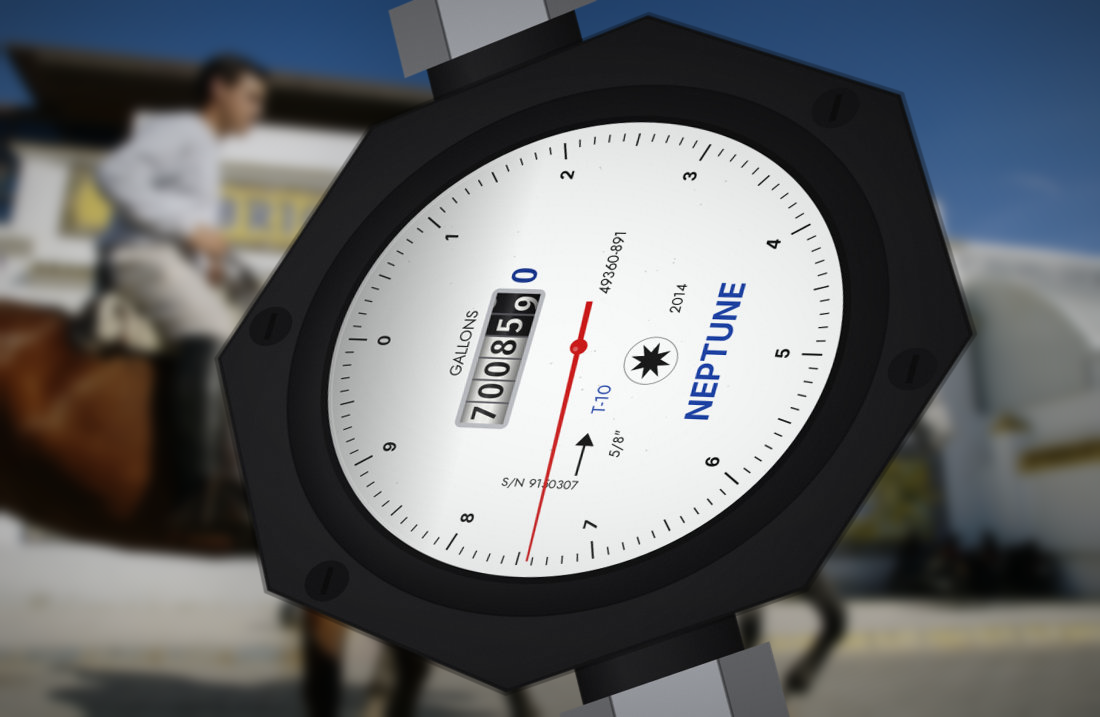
7008587.4 gal
